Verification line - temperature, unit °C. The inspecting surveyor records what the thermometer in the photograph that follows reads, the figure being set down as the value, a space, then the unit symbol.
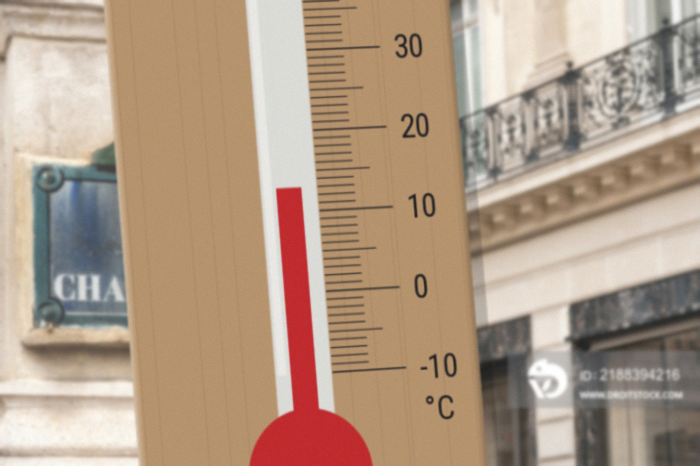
13 °C
